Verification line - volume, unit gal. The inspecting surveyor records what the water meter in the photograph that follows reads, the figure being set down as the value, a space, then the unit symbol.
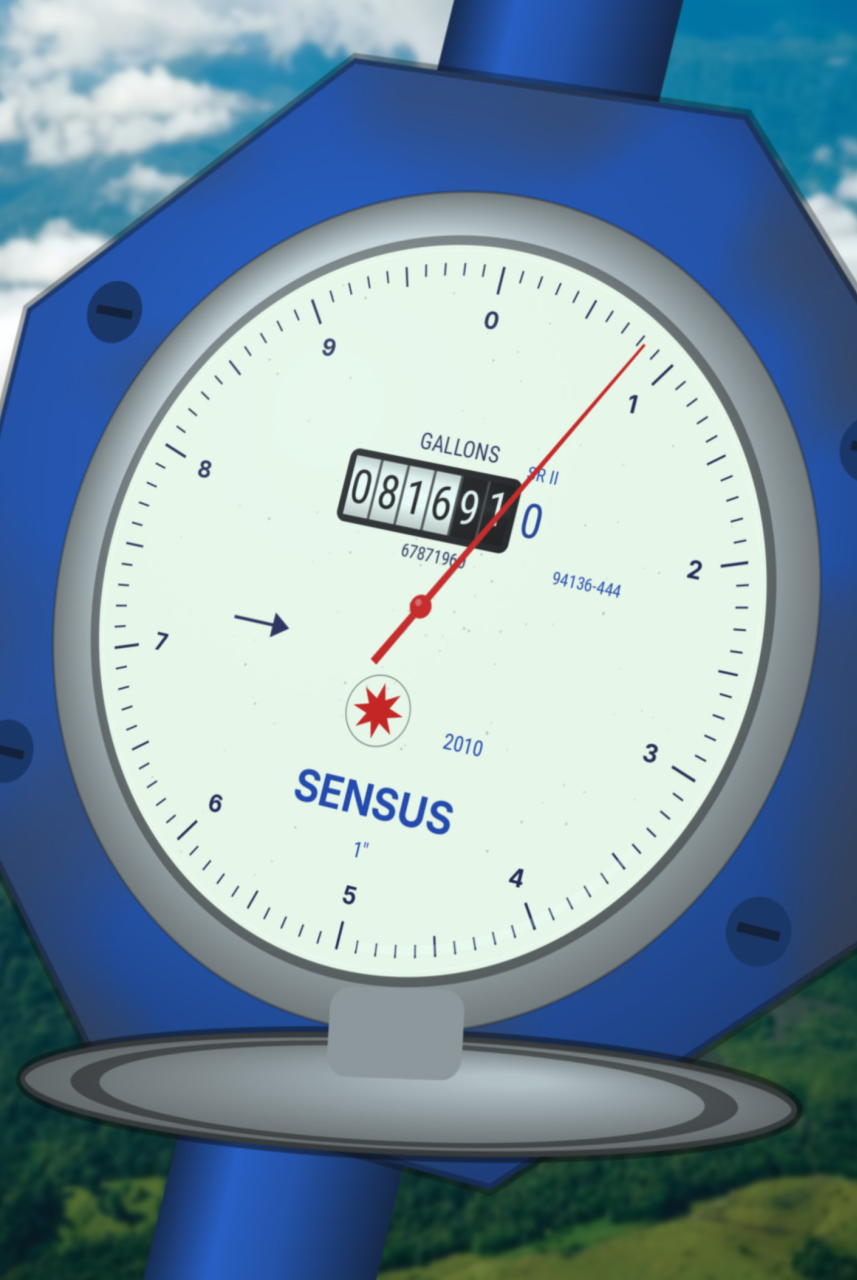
816910.8 gal
